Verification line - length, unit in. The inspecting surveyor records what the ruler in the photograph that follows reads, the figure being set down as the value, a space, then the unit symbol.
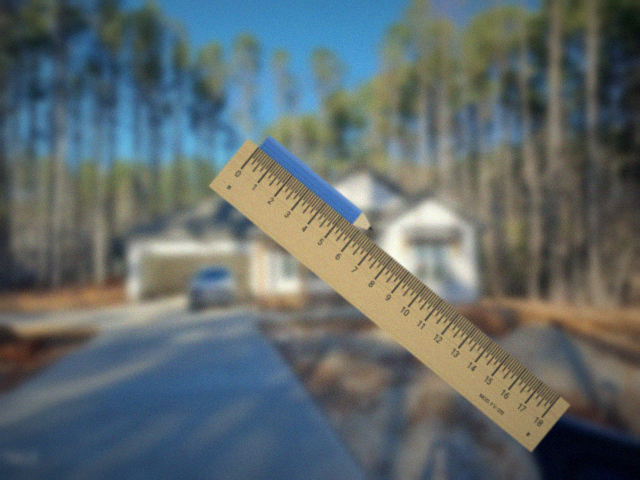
6.5 in
